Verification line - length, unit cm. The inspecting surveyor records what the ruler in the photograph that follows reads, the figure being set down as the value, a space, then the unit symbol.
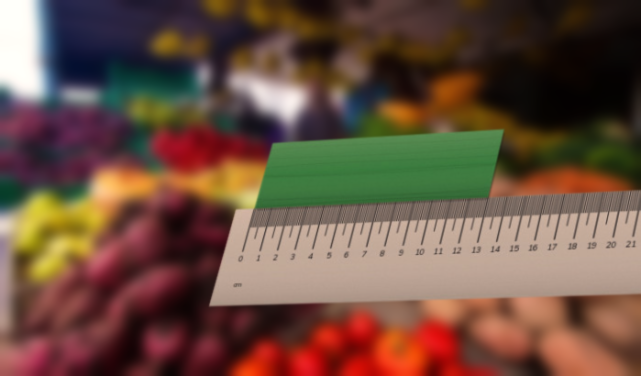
13 cm
